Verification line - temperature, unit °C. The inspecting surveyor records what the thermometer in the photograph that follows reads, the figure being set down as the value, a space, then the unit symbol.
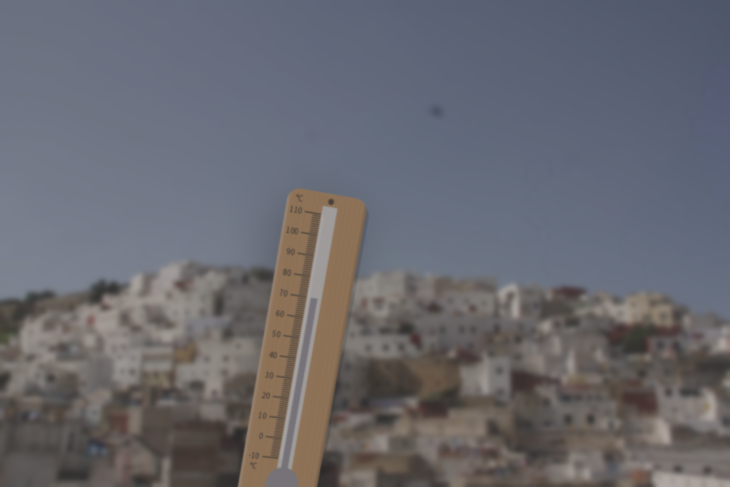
70 °C
